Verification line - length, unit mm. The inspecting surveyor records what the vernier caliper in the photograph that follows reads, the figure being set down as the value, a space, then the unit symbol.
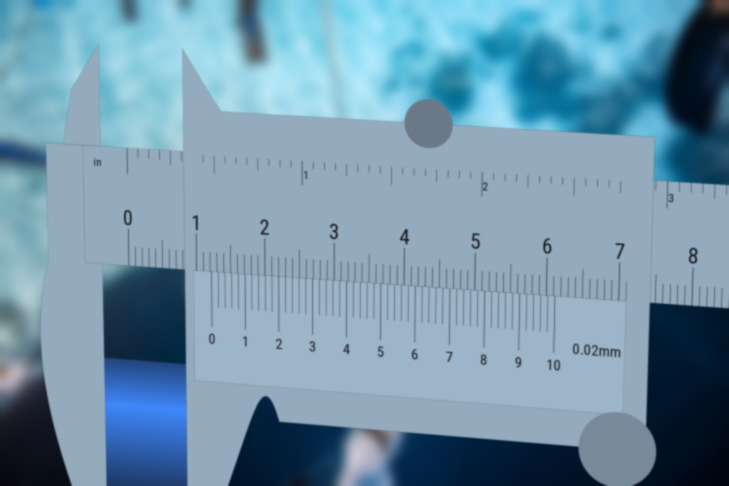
12.2 mm
